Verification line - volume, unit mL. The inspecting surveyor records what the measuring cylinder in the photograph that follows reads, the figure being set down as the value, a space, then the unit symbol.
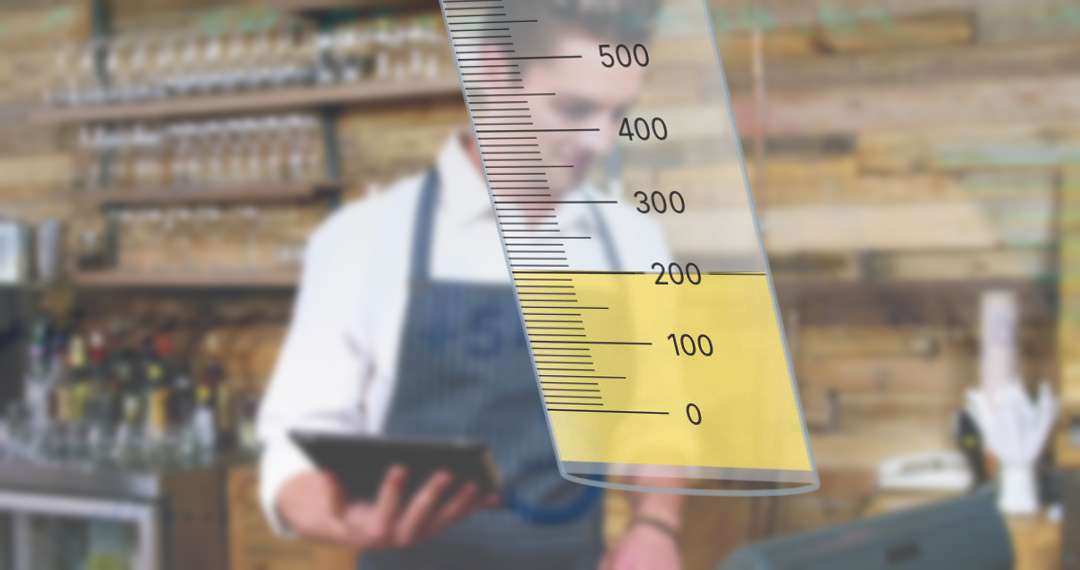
200 mL
